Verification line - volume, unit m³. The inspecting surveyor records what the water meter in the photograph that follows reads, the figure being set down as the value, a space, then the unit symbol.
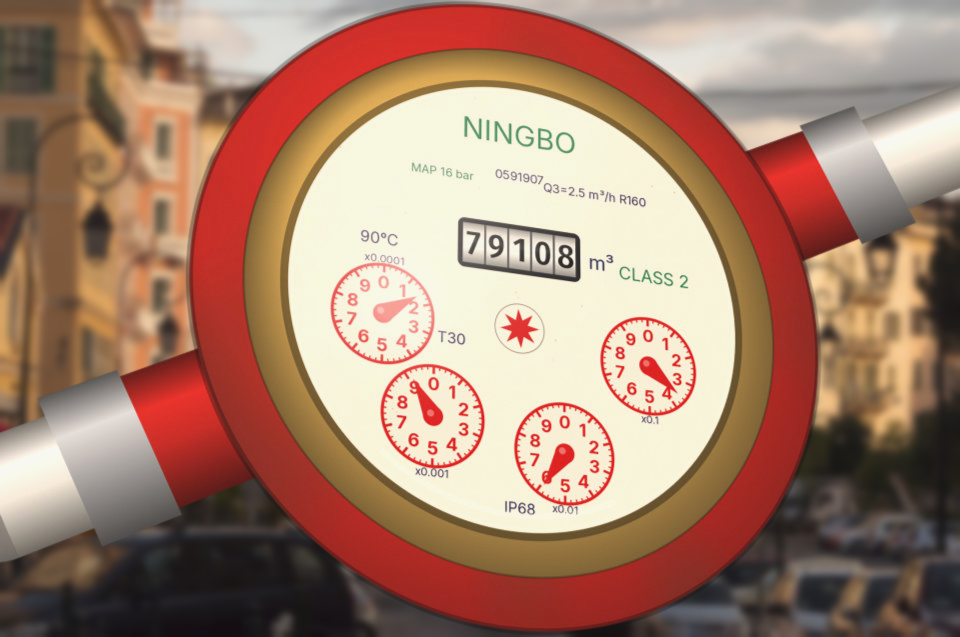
79108.3591 m³
